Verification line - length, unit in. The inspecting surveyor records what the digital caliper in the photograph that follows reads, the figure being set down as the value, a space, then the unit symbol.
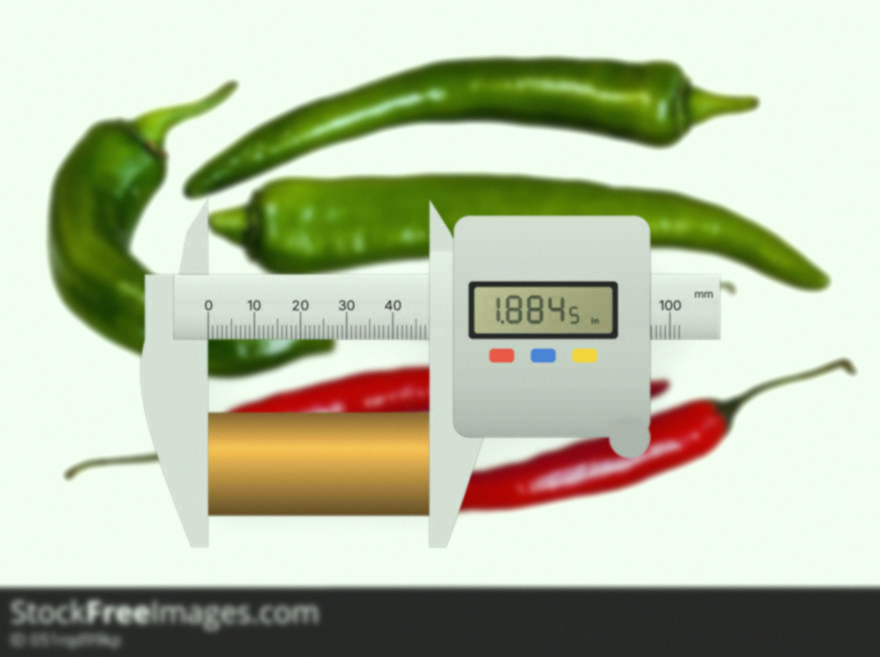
1.8845 in
